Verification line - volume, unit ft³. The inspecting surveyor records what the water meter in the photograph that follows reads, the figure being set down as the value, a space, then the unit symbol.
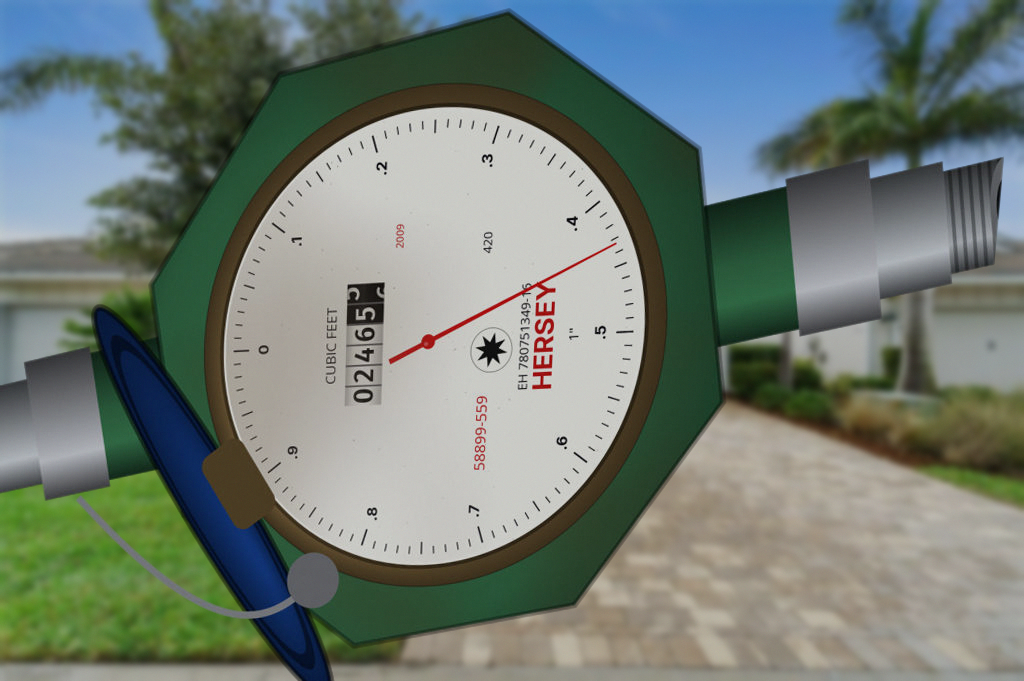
24655.43 ft³
